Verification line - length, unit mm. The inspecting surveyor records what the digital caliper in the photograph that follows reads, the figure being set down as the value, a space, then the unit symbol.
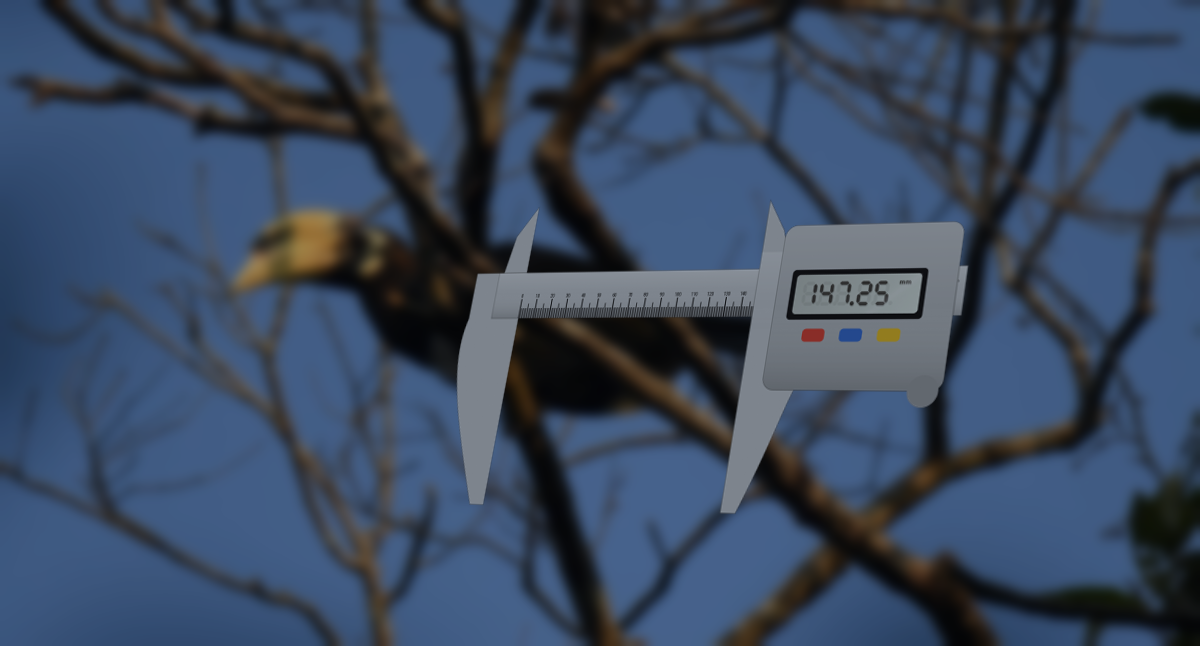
147.25 mm
